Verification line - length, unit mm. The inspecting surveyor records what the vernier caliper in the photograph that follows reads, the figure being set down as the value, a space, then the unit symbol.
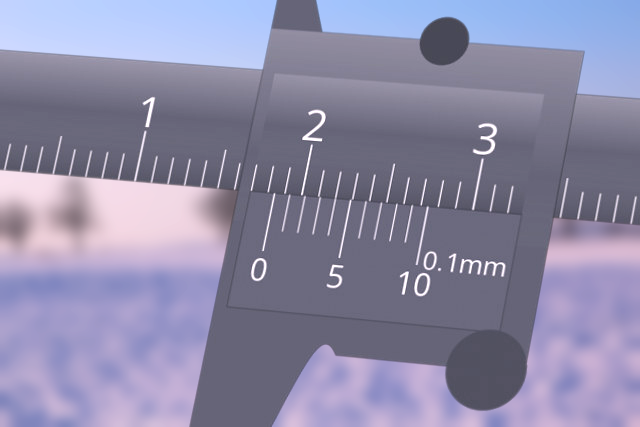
18.4 mm
